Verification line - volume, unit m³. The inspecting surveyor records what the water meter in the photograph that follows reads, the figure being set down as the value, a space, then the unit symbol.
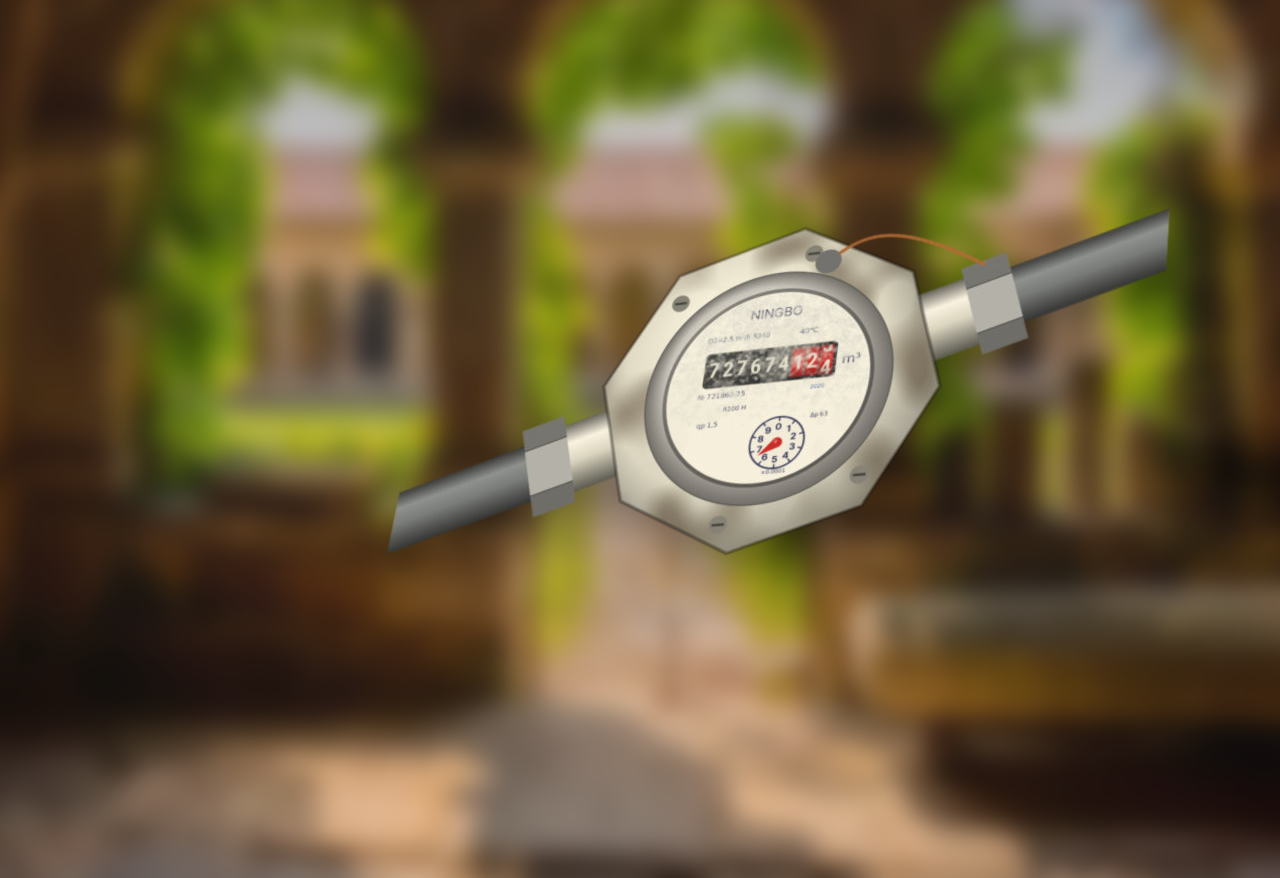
727674.1236 m³
